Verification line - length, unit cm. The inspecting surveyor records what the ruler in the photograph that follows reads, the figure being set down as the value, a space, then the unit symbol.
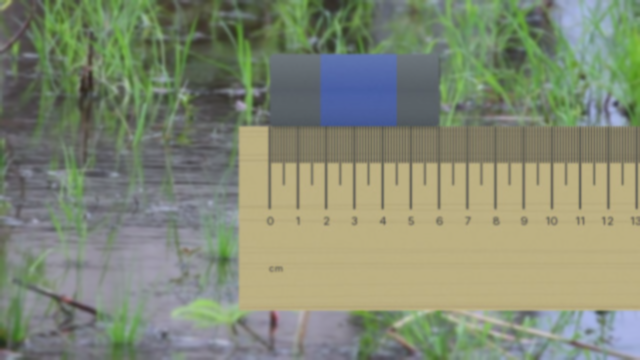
6 cm
